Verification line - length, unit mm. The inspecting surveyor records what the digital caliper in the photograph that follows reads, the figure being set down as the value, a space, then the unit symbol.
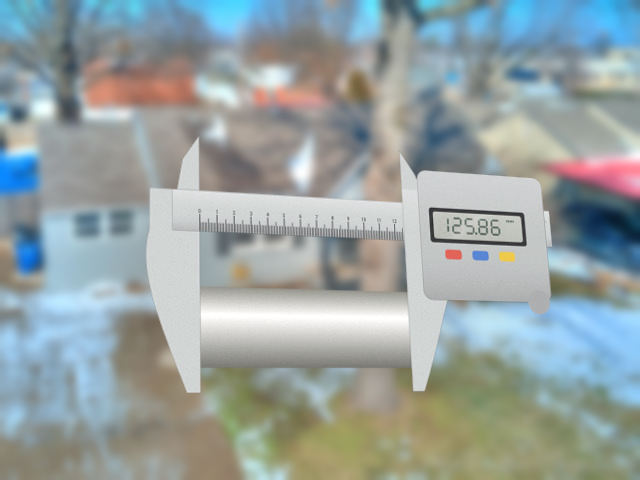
125.86 mm
